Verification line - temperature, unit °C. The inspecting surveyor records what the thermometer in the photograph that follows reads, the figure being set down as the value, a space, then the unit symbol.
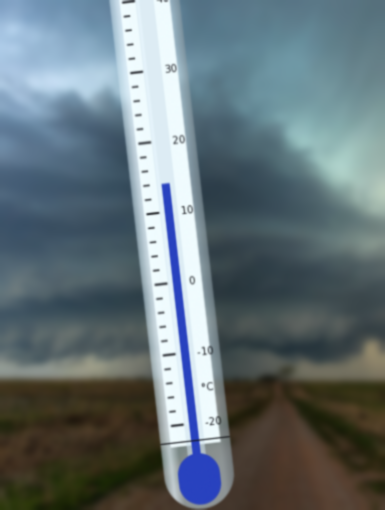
14 °C
